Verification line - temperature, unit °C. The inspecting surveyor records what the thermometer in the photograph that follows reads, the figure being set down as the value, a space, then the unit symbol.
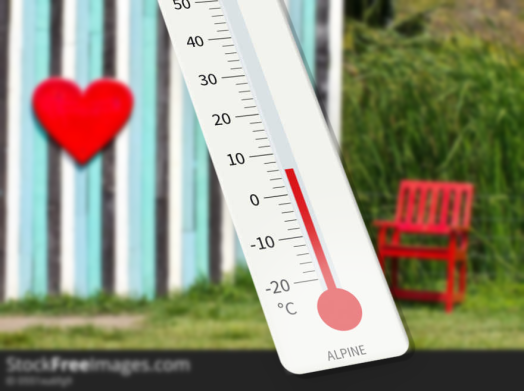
6 °C
